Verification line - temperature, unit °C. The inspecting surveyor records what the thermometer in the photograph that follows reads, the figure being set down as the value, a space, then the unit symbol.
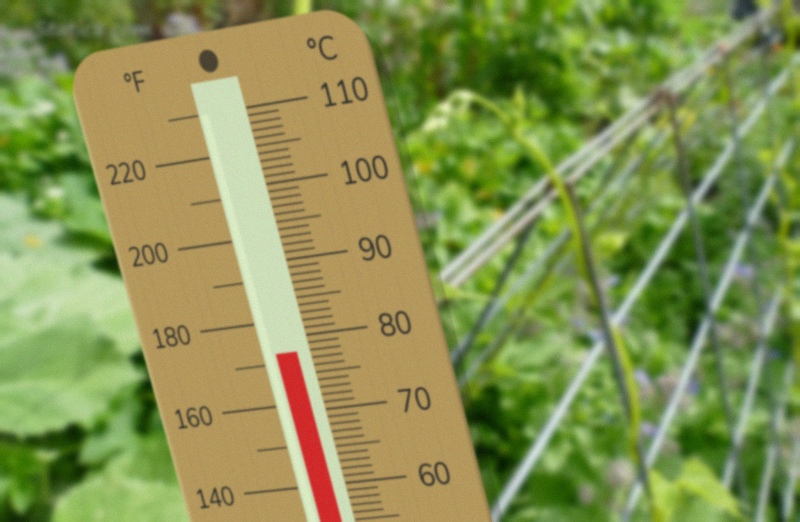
78 °C
